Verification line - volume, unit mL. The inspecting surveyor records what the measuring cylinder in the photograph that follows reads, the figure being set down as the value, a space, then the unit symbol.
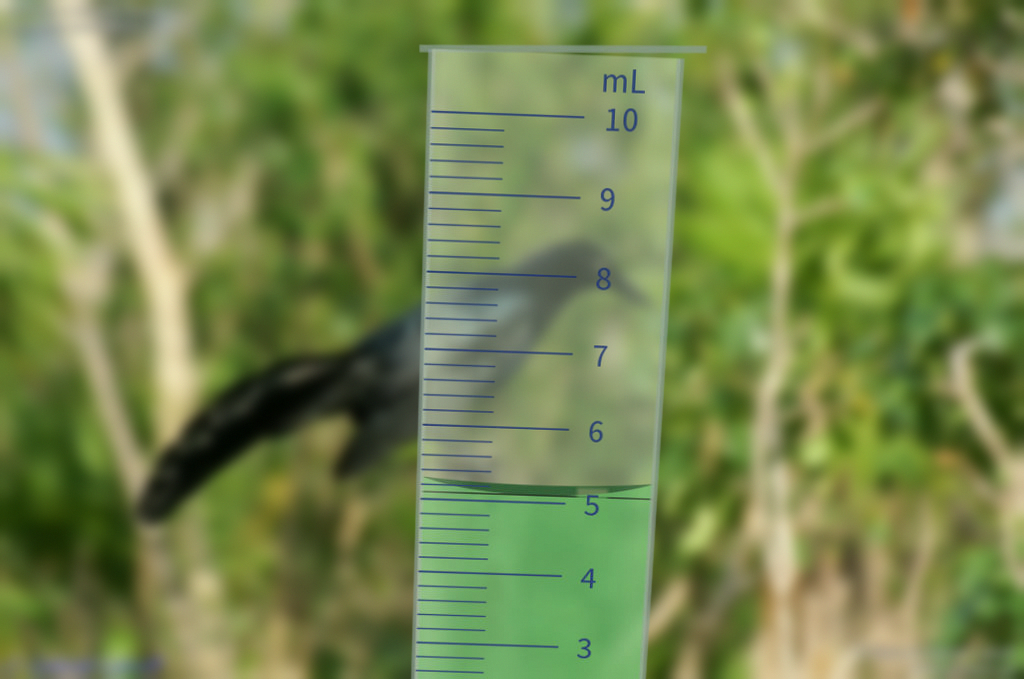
5.1 mL
